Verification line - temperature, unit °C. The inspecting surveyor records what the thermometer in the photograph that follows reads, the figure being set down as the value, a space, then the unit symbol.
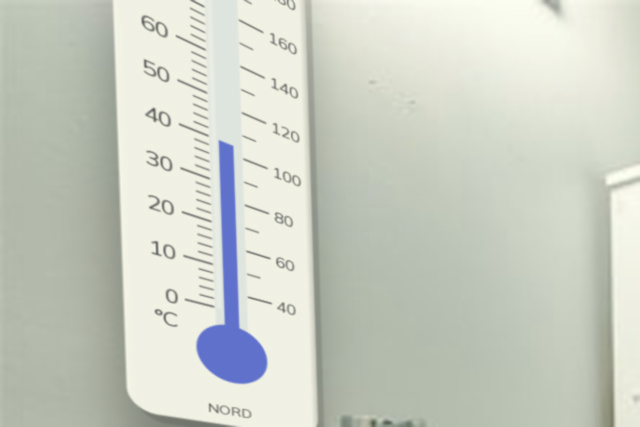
40 °C
